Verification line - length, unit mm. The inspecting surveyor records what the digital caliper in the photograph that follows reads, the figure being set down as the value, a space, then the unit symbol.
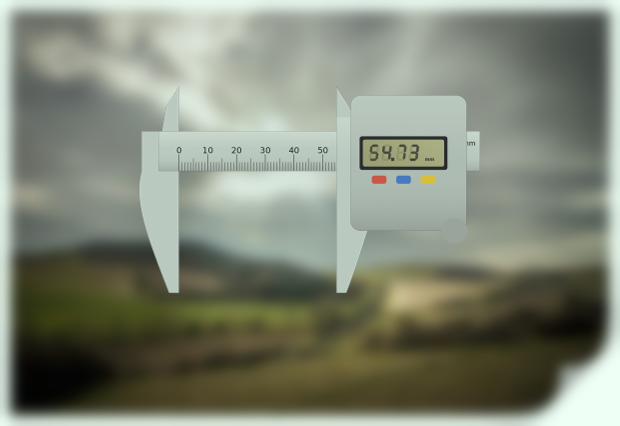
54.73 mm
